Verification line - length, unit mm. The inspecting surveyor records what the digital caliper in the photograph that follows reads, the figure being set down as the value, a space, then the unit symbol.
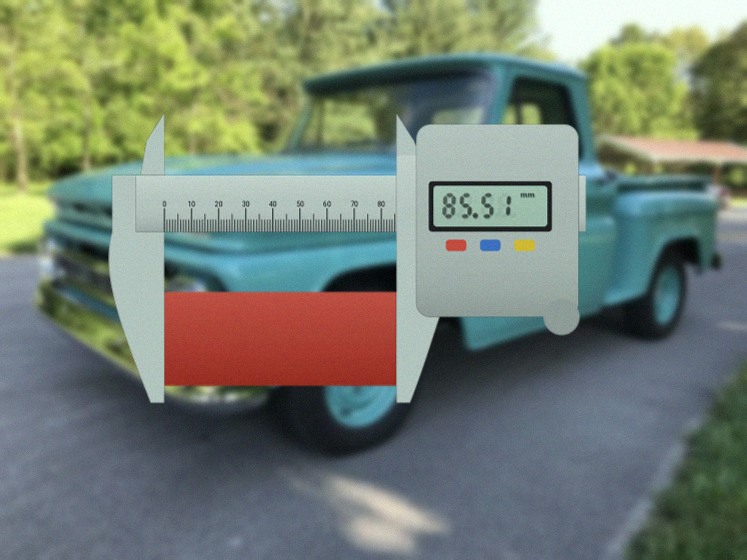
85.51 mm
